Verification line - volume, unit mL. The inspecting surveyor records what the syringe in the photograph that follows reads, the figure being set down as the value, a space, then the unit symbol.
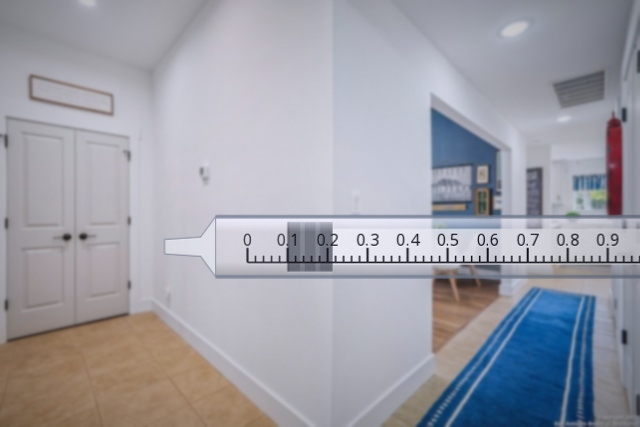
0.1 mL
